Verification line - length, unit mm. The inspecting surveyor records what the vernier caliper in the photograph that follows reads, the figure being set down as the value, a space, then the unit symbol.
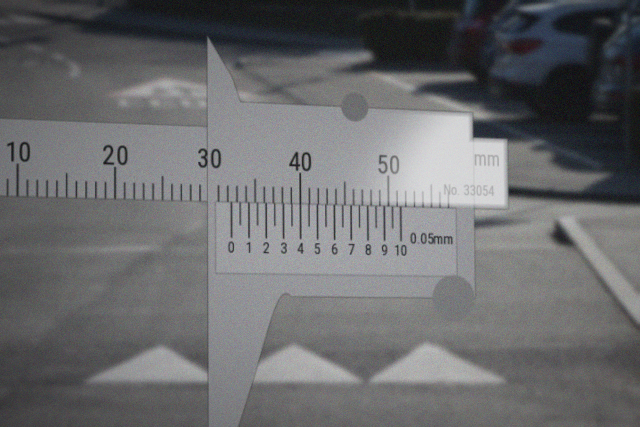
32.4 mm
